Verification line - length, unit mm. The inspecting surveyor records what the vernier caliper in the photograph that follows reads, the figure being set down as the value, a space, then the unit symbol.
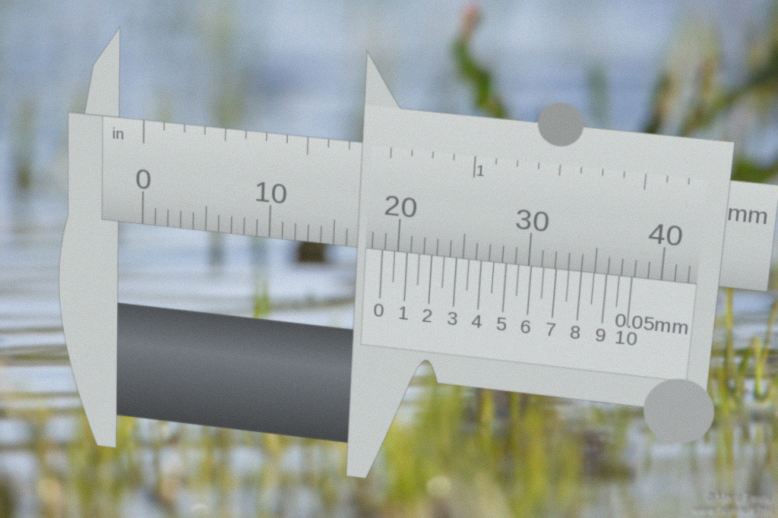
18.8 mm
